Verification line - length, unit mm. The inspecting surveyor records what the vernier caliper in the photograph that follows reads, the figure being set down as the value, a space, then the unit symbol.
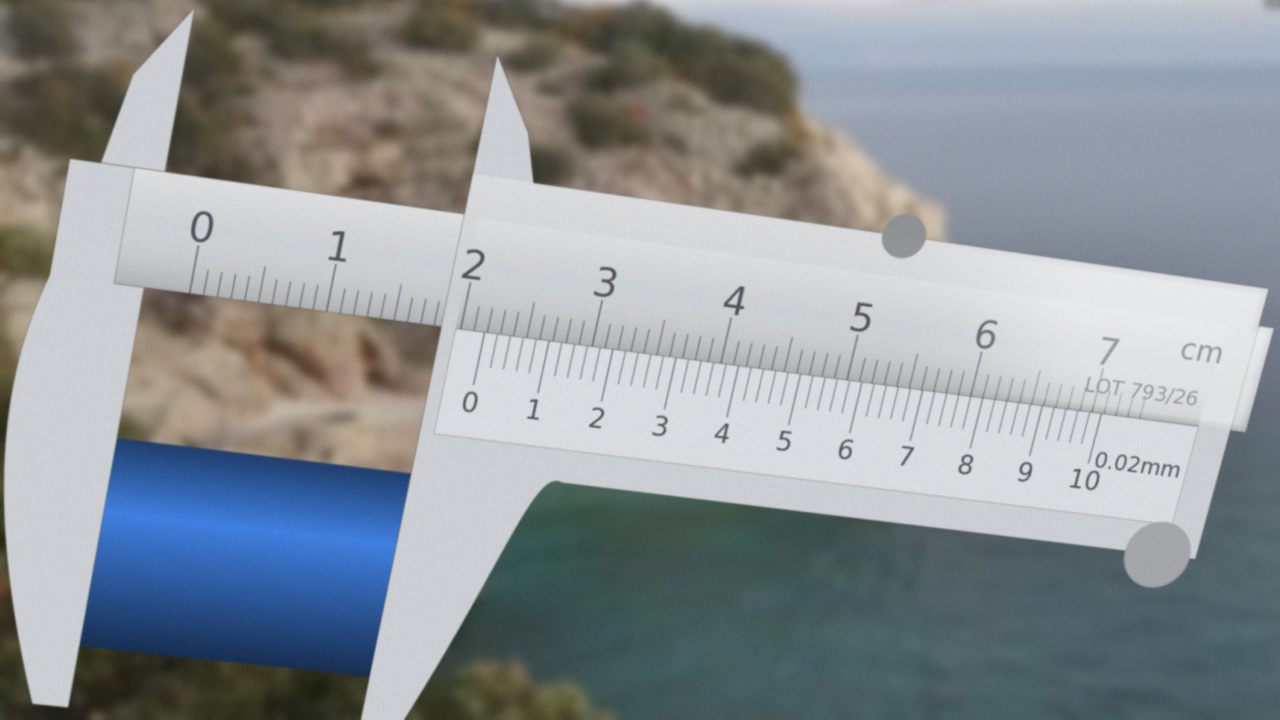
21.8 mm
